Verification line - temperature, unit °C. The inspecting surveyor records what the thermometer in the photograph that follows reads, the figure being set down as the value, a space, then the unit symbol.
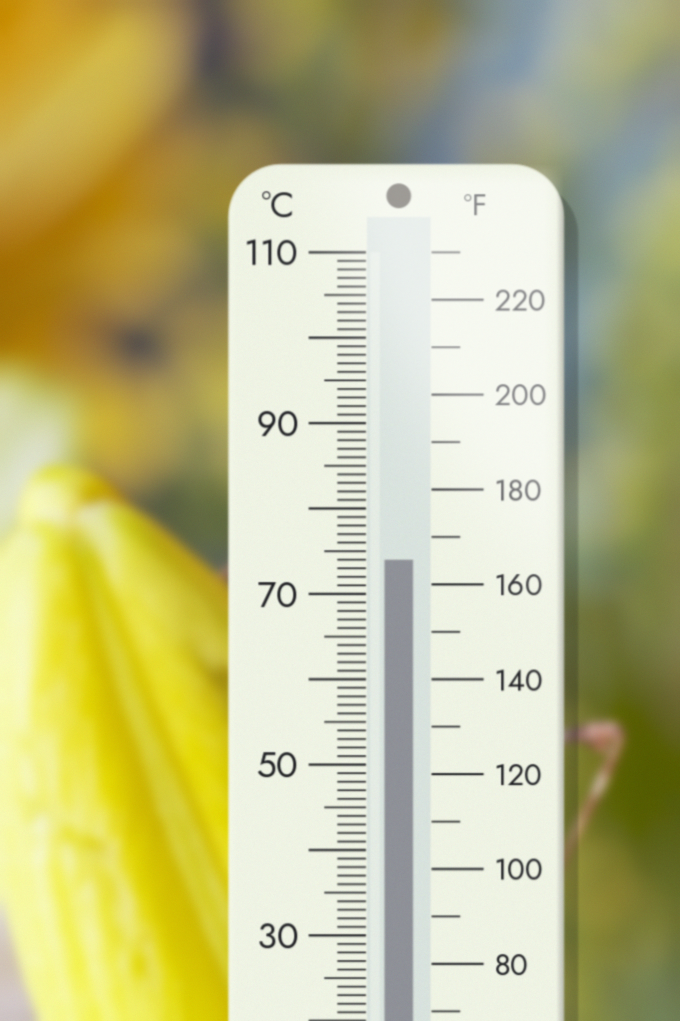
74 °C
